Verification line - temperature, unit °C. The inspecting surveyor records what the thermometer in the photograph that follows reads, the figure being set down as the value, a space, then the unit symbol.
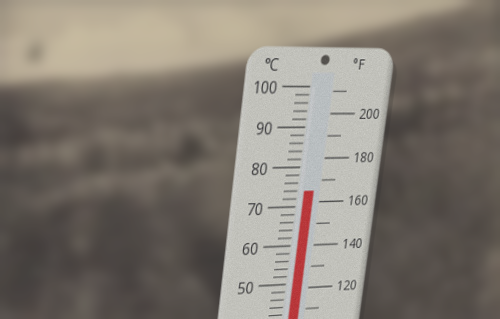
74 °C
